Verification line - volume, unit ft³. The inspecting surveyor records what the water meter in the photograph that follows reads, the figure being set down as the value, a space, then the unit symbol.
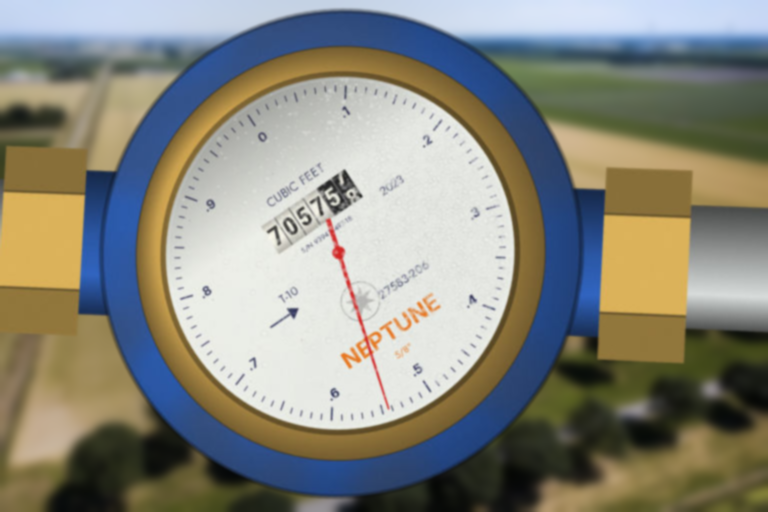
705757.54 ft³
